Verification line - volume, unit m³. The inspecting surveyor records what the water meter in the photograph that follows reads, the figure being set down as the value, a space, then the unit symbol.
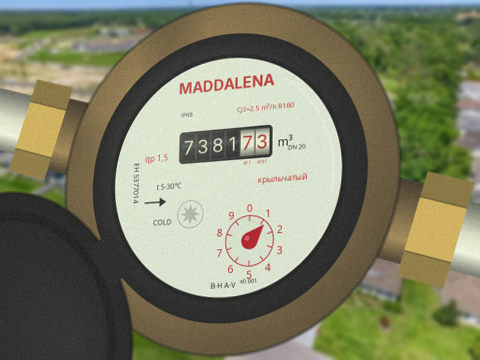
7381.731 m³
